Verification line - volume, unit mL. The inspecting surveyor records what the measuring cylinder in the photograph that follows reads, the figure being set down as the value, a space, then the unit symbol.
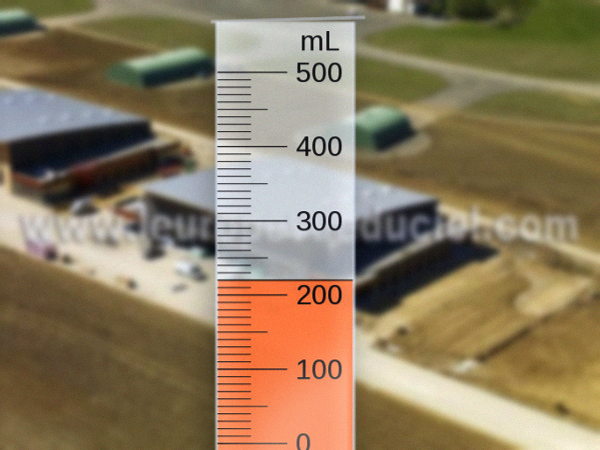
220 mL
